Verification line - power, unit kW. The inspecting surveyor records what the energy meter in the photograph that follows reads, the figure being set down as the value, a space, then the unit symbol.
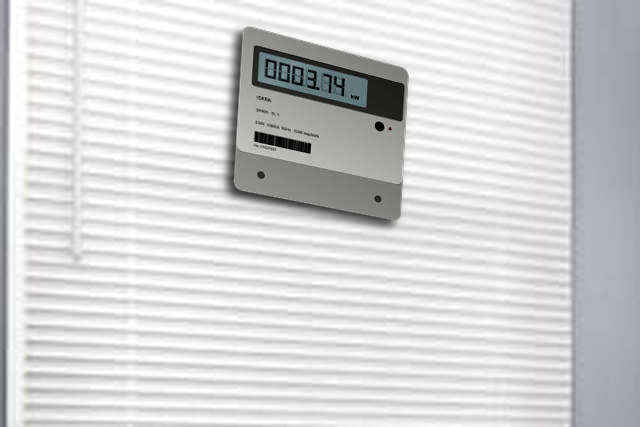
3.74 kW
